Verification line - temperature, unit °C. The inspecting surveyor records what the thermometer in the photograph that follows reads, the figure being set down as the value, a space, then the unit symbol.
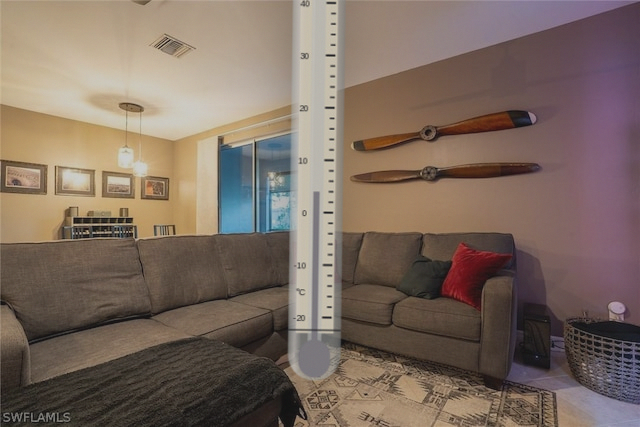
4 °C
